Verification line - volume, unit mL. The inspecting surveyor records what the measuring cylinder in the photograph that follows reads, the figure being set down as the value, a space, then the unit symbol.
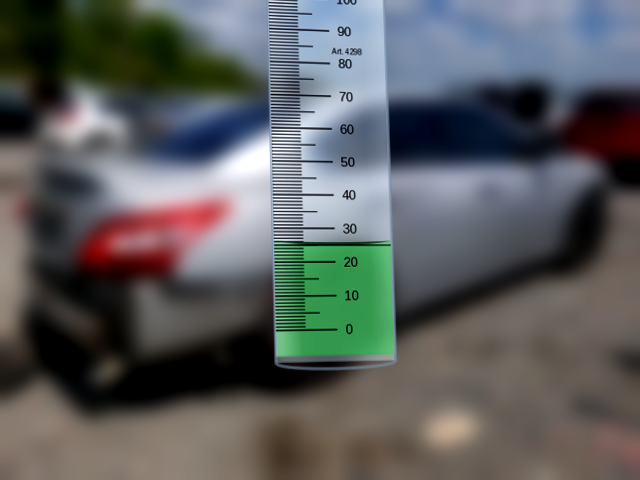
25 mL
